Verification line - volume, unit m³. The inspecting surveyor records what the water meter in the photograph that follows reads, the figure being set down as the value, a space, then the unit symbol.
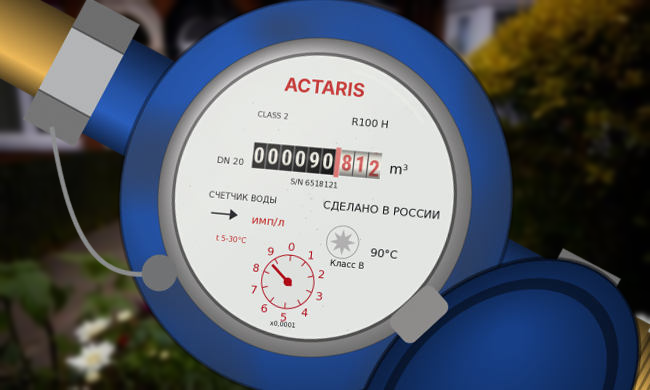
90.8118 m³
